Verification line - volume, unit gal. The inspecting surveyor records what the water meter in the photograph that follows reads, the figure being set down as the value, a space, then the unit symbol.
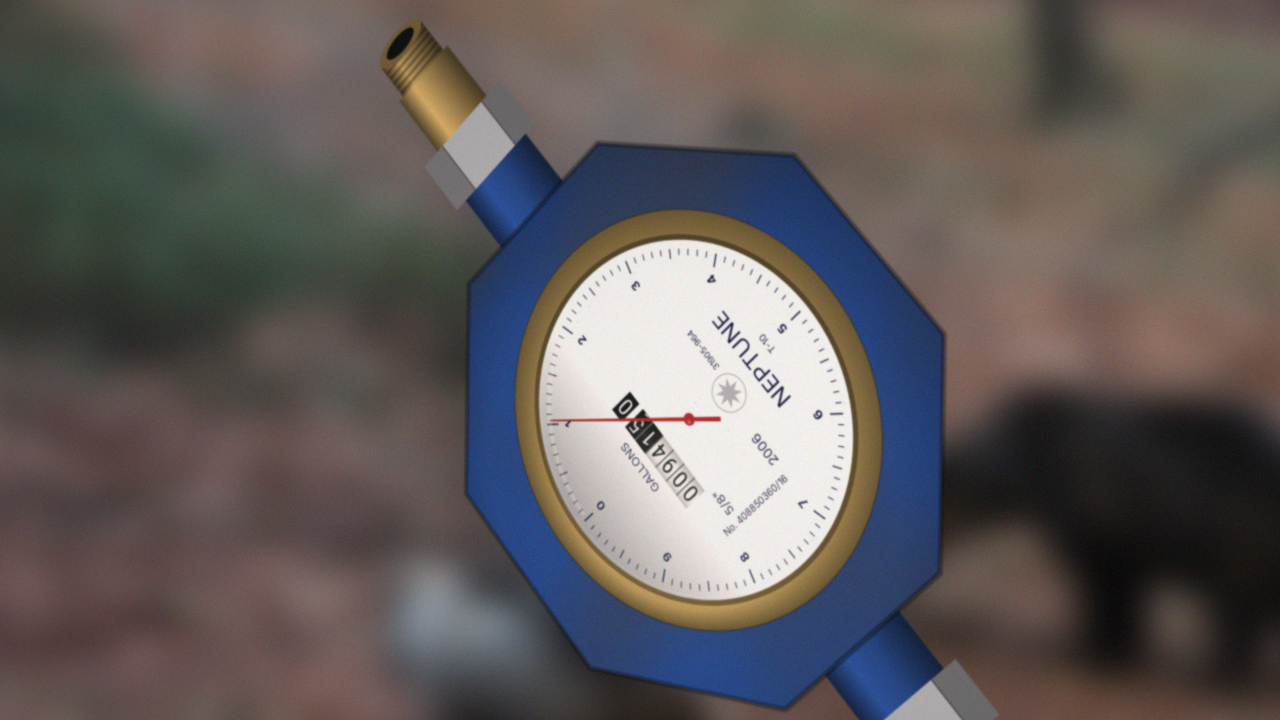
94151.0 gal
